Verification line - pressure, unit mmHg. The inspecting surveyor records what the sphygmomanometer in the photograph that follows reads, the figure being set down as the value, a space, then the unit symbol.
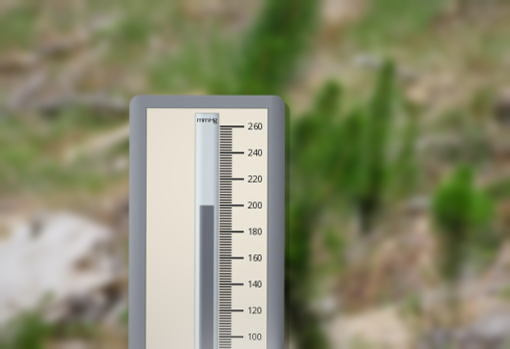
200 mmHg
